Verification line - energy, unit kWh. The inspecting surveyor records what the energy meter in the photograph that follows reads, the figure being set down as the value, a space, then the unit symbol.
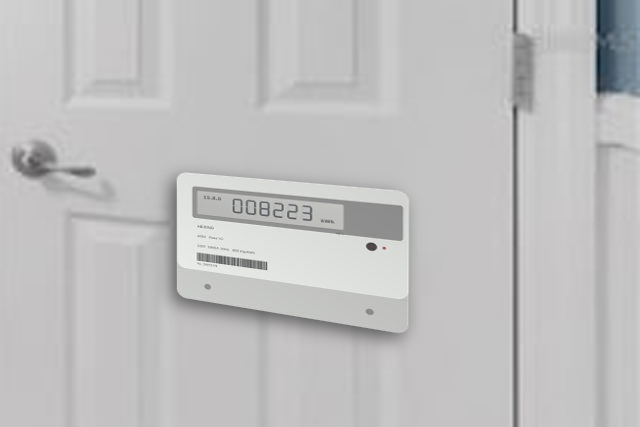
8223 kWh
